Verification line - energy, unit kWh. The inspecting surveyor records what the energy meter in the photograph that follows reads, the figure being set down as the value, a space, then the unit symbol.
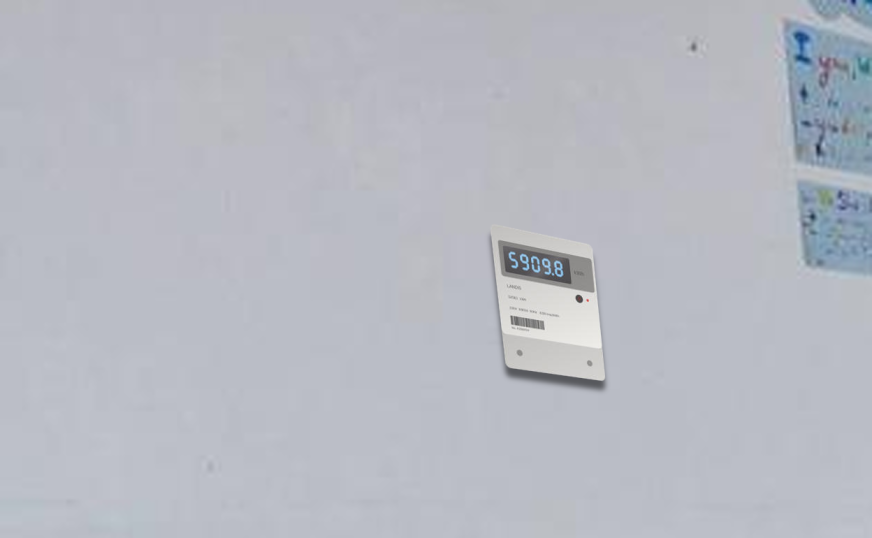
5909.8 kWh
